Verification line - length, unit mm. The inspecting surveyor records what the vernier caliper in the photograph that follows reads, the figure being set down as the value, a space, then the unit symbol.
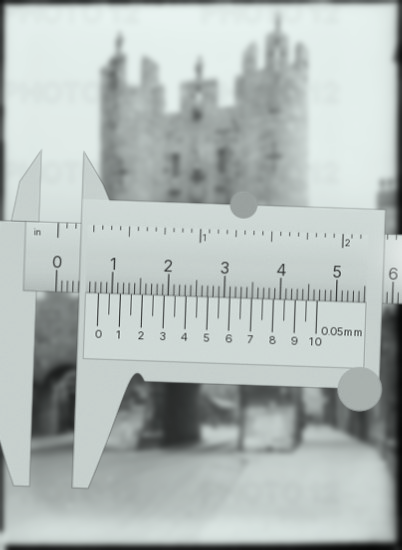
7.6 mm
